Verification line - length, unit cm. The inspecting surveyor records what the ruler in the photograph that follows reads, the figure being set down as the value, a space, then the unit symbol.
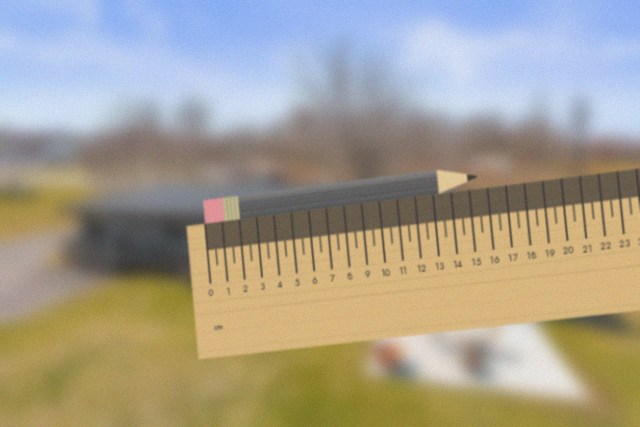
15.5 cm
